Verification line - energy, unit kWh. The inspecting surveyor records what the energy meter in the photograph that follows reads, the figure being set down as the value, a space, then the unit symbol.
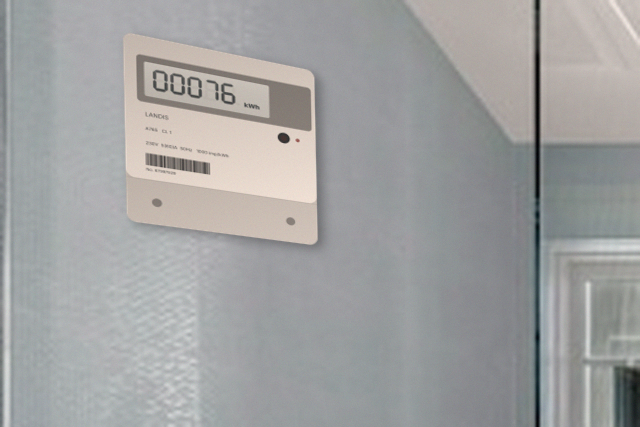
76 kWh
